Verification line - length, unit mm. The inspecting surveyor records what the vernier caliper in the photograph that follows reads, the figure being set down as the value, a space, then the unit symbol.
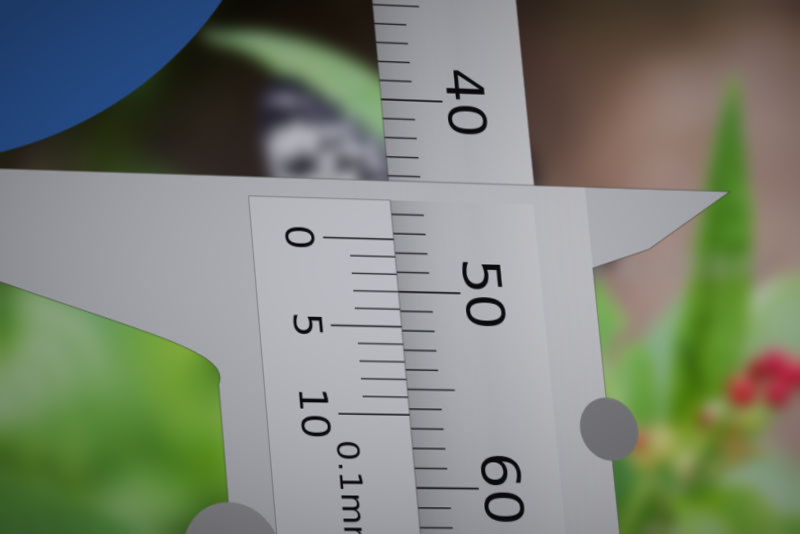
47.3 mm
